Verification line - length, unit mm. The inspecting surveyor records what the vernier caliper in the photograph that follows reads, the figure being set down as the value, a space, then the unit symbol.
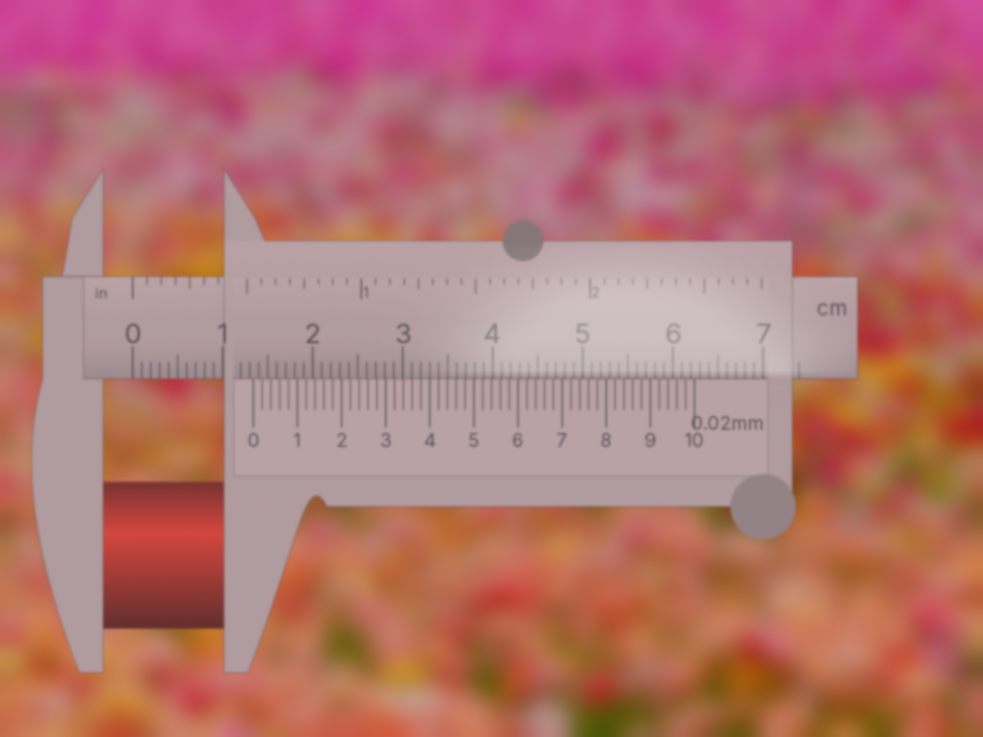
13.4 mm
